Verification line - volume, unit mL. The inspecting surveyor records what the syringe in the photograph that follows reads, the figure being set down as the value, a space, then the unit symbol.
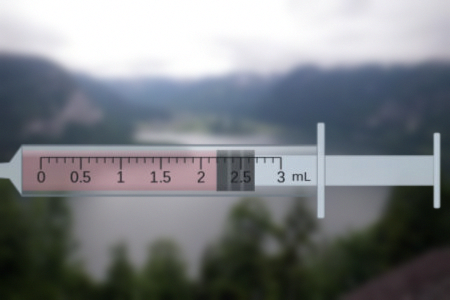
2.2 mL
